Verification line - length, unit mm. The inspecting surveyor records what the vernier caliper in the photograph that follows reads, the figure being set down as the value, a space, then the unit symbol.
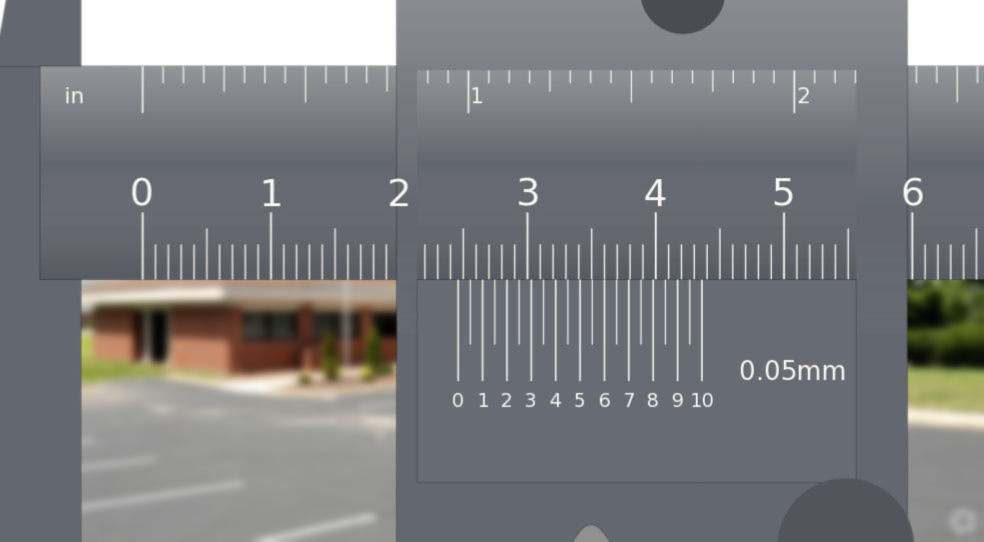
24.6 mm
